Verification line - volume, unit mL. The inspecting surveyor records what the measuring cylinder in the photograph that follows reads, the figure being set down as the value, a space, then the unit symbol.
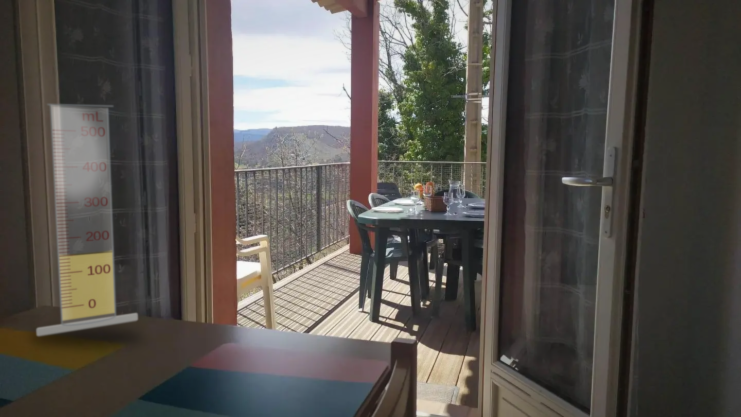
150 mL
